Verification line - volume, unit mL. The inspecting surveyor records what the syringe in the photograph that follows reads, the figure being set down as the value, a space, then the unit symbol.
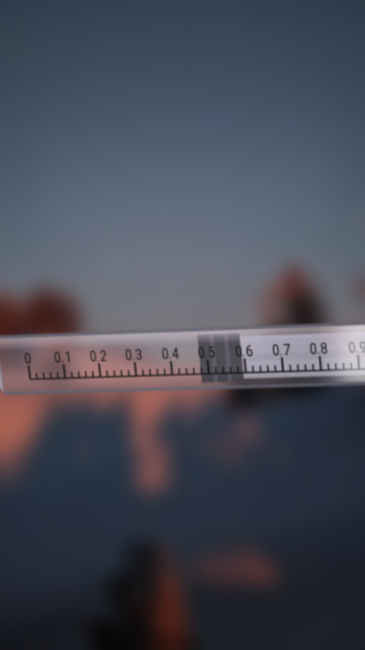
0.48 mL
